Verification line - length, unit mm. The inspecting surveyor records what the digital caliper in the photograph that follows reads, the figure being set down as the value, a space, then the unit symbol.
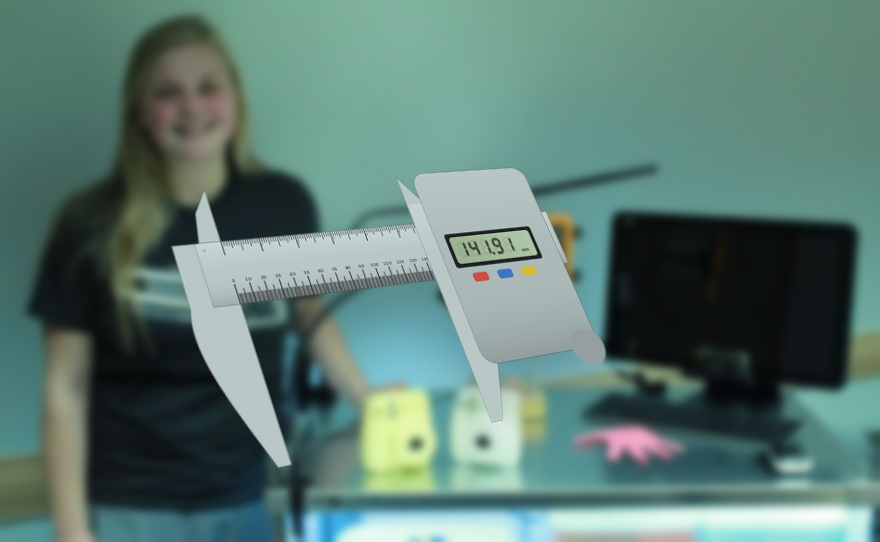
141.91 mm
